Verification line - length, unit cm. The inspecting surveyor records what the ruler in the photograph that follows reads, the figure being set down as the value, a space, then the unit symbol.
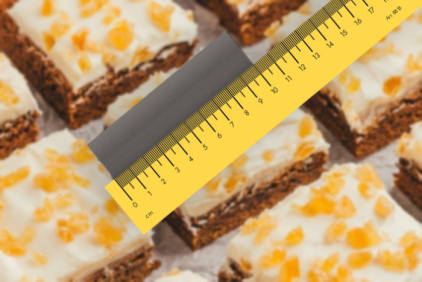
10 cm
